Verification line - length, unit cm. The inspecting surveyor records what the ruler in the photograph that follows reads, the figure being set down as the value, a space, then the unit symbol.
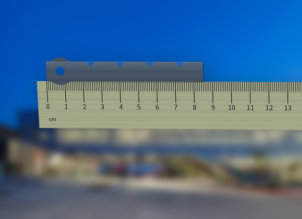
8.5 cm
